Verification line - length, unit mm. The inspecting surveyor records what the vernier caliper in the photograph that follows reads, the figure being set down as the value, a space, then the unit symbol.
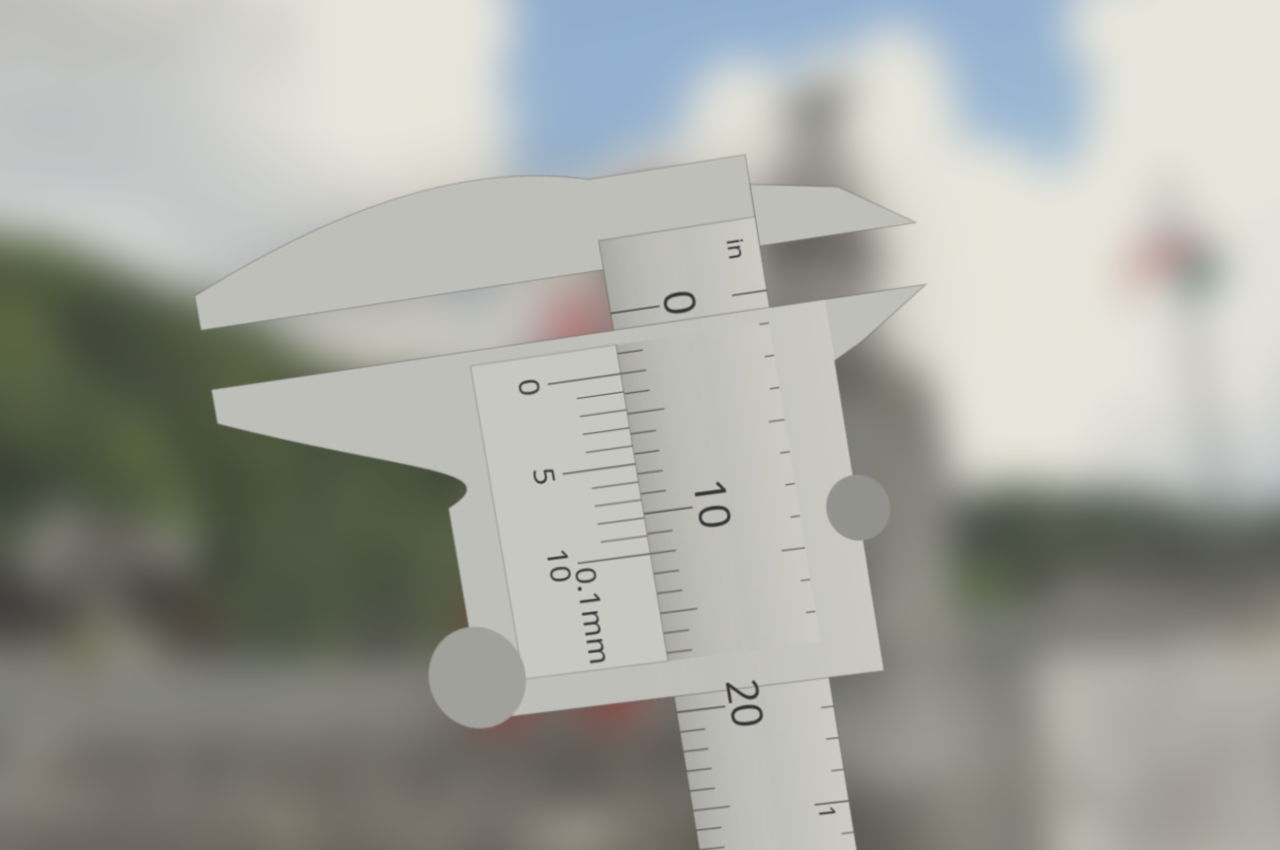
3.0 mm
